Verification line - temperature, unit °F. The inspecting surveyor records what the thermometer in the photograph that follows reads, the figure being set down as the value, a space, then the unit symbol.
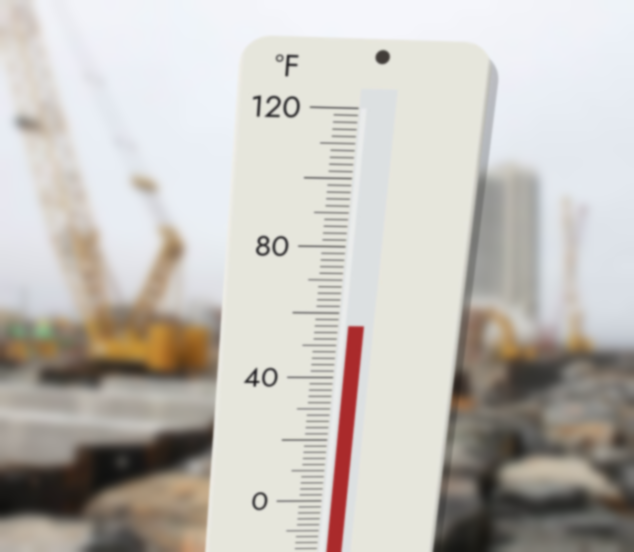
56 °F
